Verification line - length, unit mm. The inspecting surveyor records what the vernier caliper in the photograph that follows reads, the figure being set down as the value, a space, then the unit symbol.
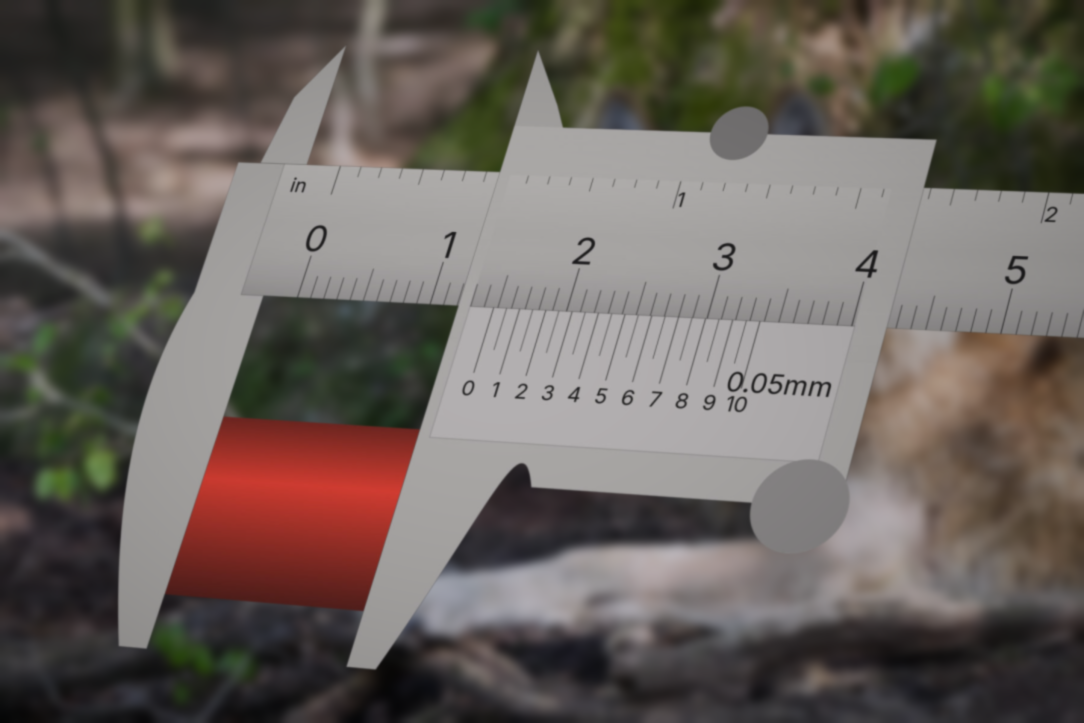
14.7 mm
